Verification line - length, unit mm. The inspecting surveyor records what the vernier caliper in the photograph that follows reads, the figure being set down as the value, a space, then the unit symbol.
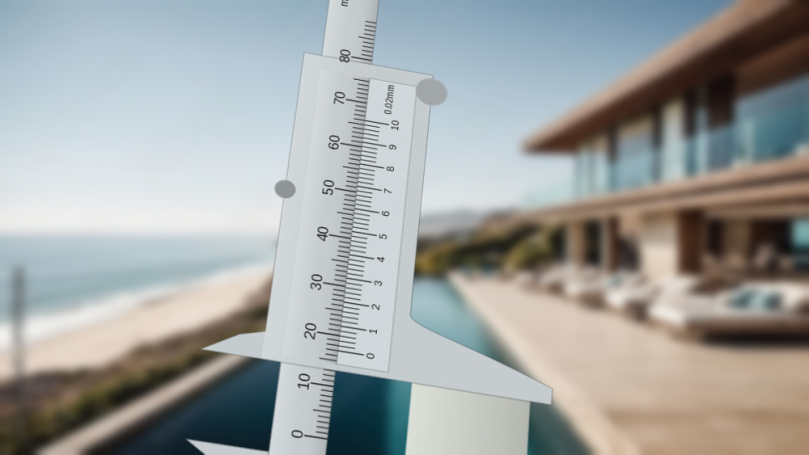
17.0 mm
